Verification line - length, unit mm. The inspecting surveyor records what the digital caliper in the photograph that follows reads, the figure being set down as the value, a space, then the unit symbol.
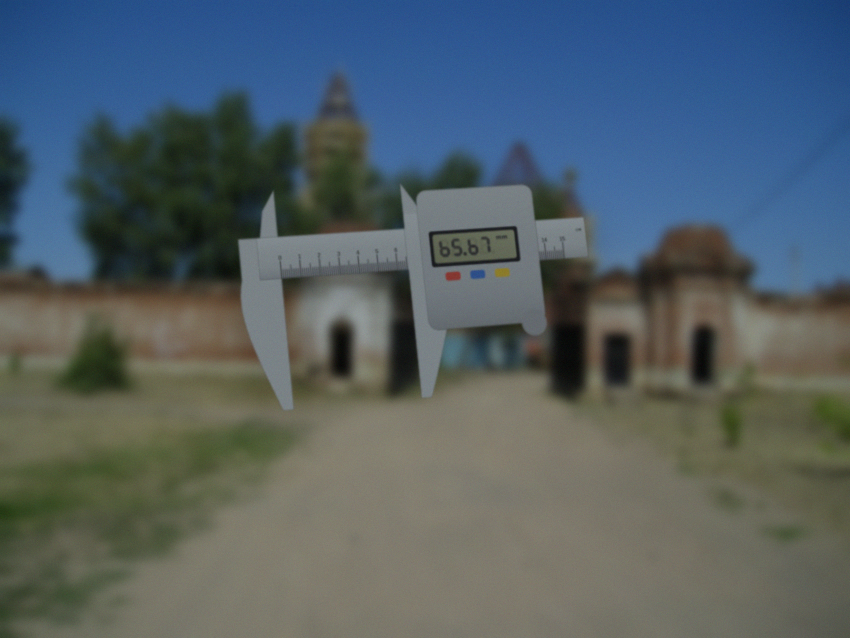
65.67 mm
